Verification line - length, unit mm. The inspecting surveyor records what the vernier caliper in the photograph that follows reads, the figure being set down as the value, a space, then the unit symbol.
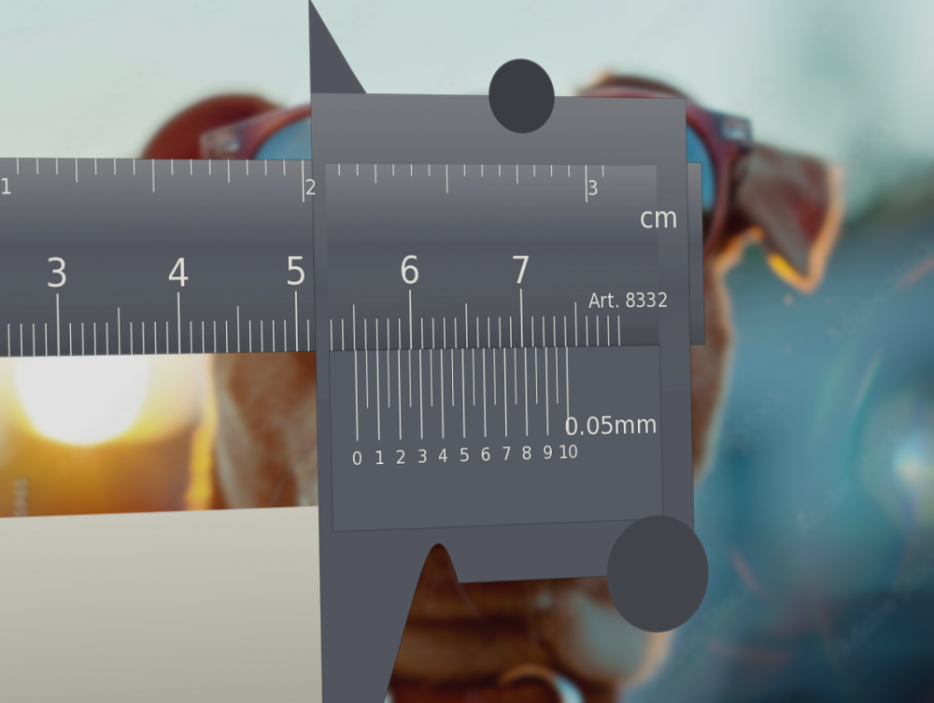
55.1 mm
